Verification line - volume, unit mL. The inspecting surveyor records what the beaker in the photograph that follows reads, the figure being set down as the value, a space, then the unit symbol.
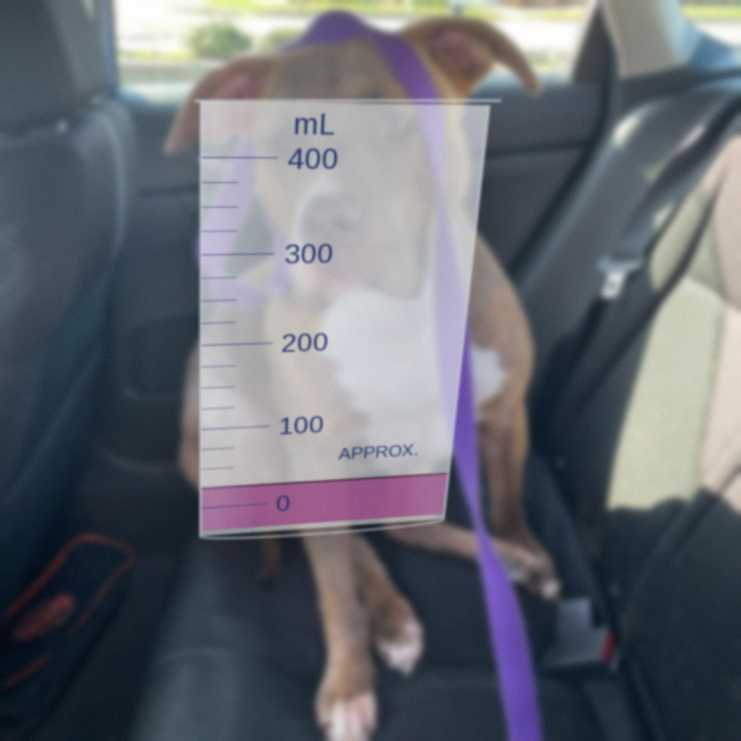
25 mL
